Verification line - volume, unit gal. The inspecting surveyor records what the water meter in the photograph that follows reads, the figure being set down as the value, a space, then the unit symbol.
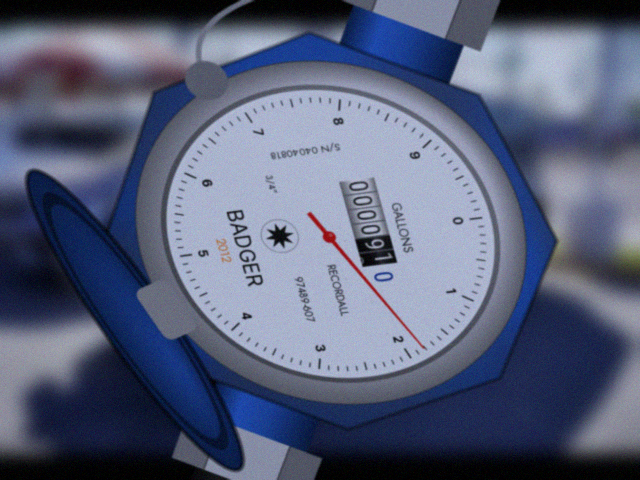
911.8 gal
